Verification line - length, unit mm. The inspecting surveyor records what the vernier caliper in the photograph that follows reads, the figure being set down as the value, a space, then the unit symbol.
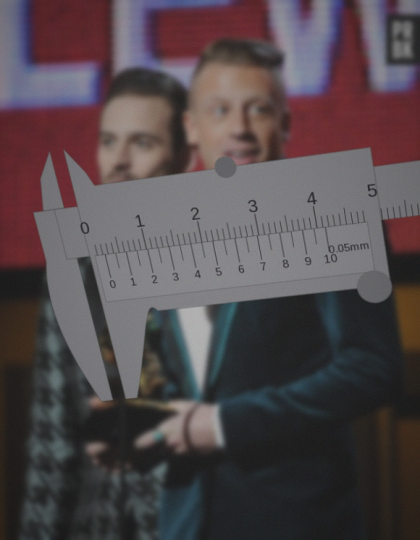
2.4 mm
